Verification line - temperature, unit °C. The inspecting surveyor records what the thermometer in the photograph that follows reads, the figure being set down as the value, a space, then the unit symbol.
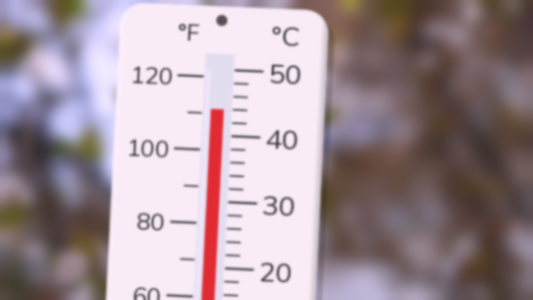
44 °C
